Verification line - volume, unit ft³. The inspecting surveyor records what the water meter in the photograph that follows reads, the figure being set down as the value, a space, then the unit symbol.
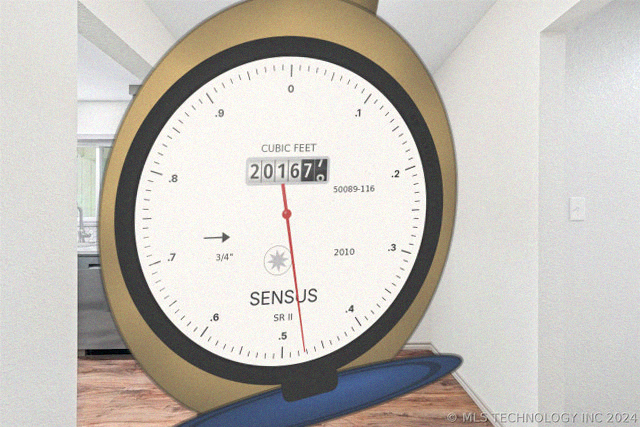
201677.47 ft³
